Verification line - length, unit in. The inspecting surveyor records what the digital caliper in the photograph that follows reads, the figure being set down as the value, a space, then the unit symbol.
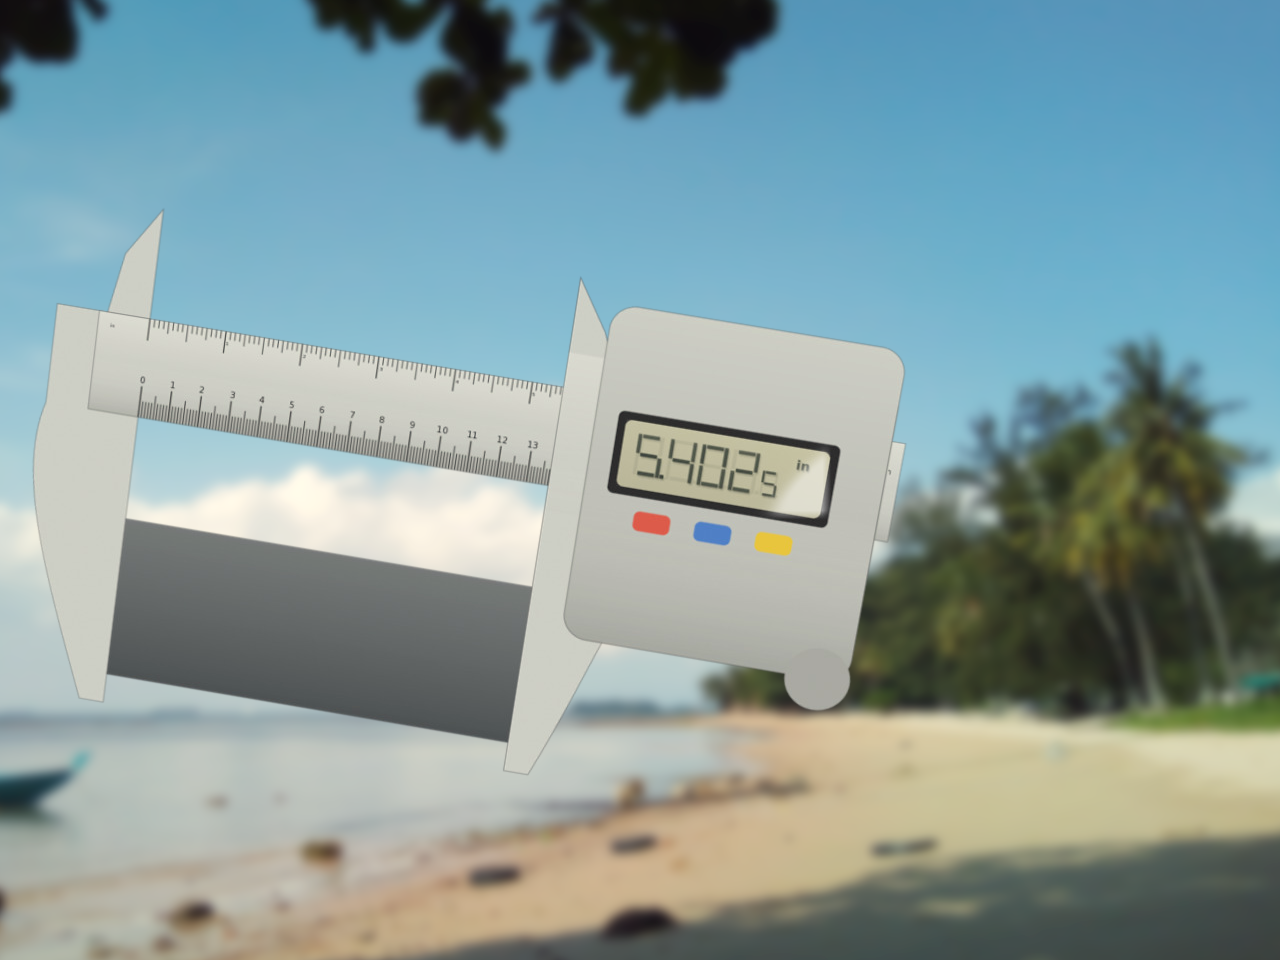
5.4025 in
